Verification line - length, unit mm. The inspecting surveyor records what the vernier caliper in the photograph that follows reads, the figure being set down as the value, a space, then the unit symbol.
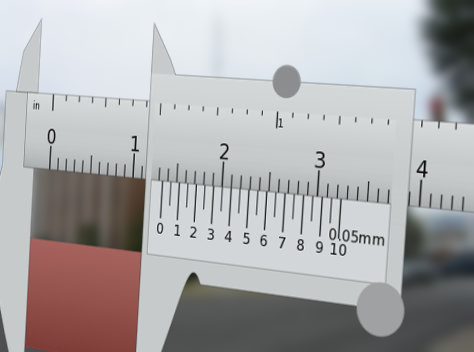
13.4 mm
